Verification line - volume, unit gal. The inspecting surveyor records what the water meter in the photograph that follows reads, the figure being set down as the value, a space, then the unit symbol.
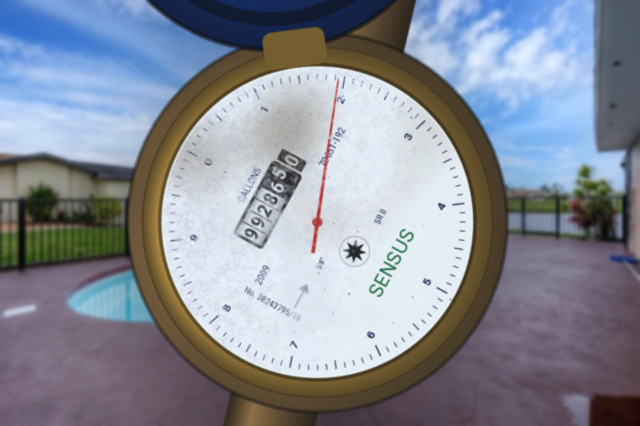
9928651.9 gal
